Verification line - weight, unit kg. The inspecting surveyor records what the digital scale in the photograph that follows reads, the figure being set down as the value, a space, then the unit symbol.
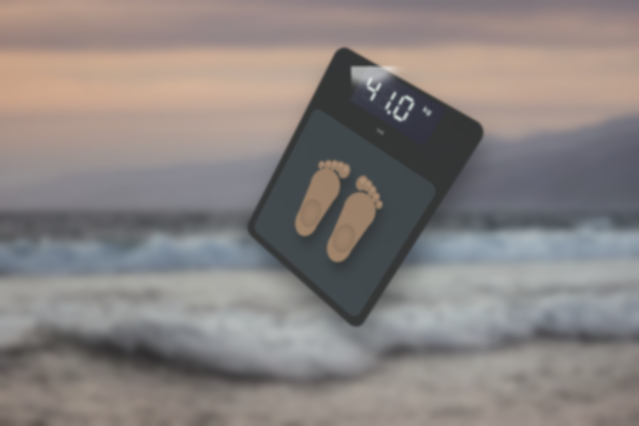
41.0 kg
